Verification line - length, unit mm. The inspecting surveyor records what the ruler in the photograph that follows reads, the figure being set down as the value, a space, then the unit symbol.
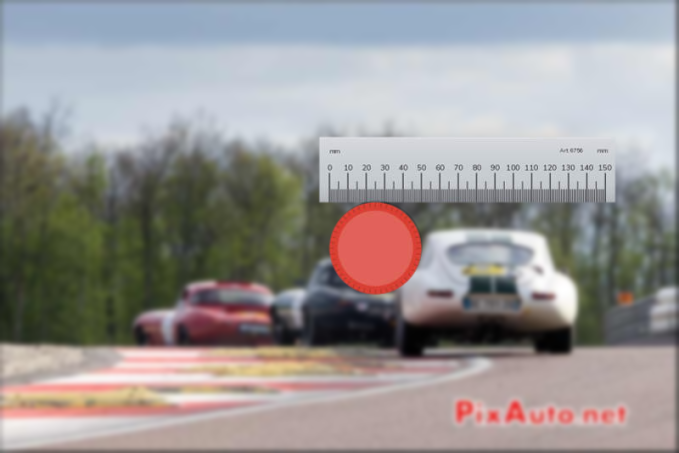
50 mm
